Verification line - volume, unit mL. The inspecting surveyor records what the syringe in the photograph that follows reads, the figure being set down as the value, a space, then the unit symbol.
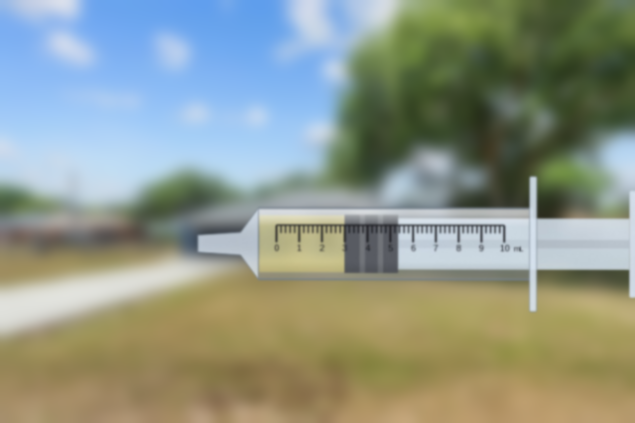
3 mL
